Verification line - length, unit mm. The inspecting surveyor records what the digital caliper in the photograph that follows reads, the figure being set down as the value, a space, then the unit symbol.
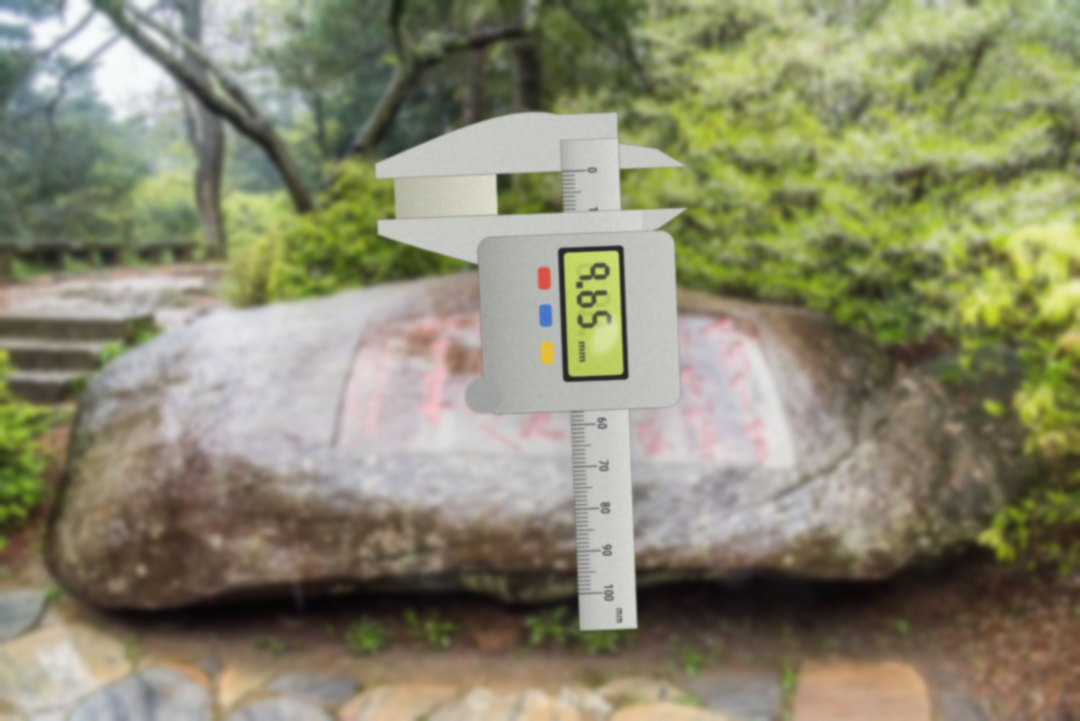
9.65 mm
